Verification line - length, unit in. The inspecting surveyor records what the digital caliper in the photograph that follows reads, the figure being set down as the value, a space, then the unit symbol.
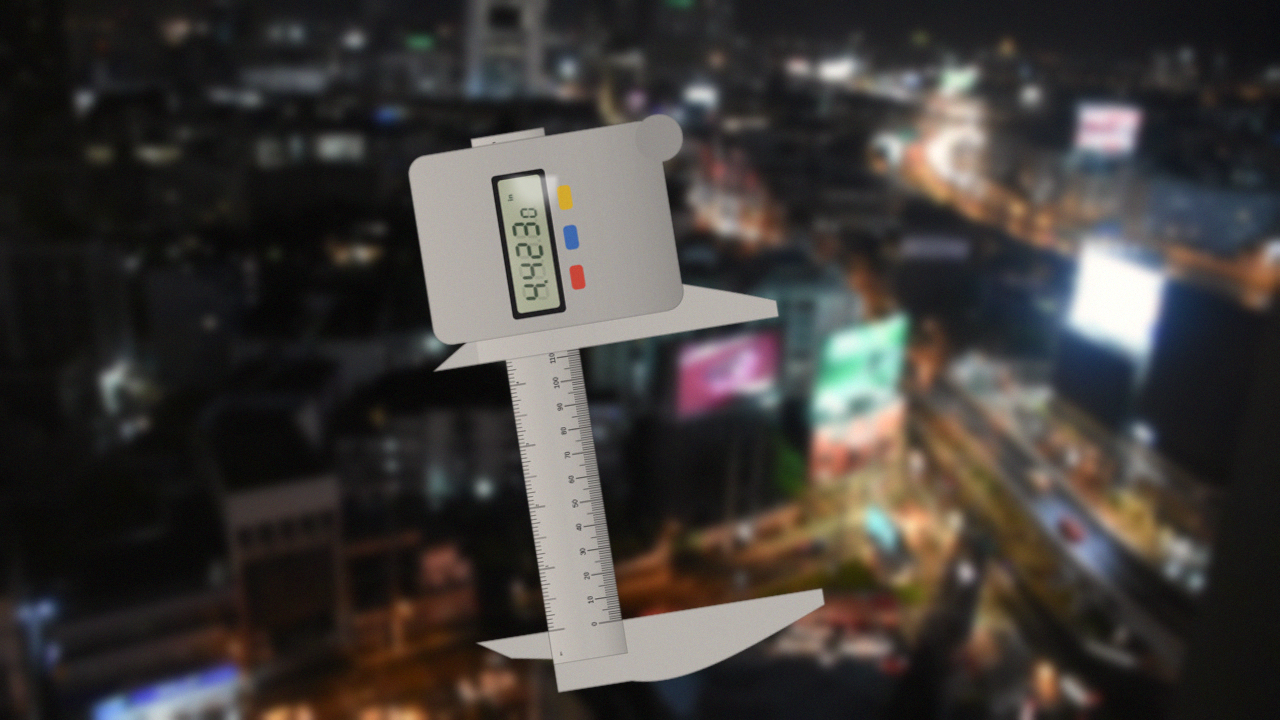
4.4230 in
